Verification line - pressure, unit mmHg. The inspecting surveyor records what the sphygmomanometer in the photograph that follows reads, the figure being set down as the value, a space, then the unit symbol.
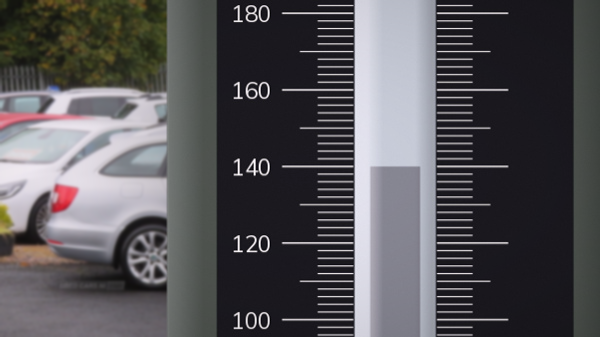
140 mmHg
